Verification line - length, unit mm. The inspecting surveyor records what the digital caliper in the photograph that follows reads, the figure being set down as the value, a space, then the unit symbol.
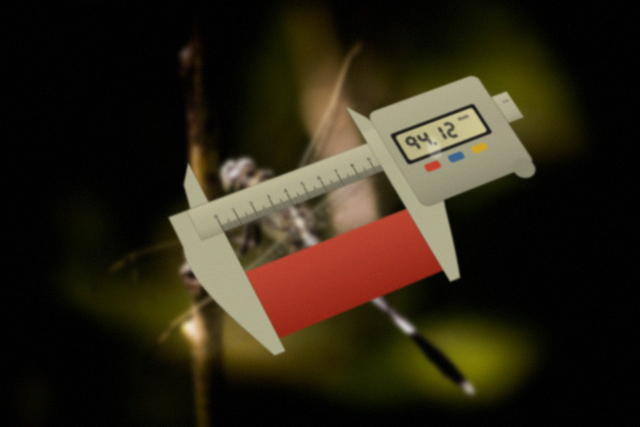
94.12 mm
